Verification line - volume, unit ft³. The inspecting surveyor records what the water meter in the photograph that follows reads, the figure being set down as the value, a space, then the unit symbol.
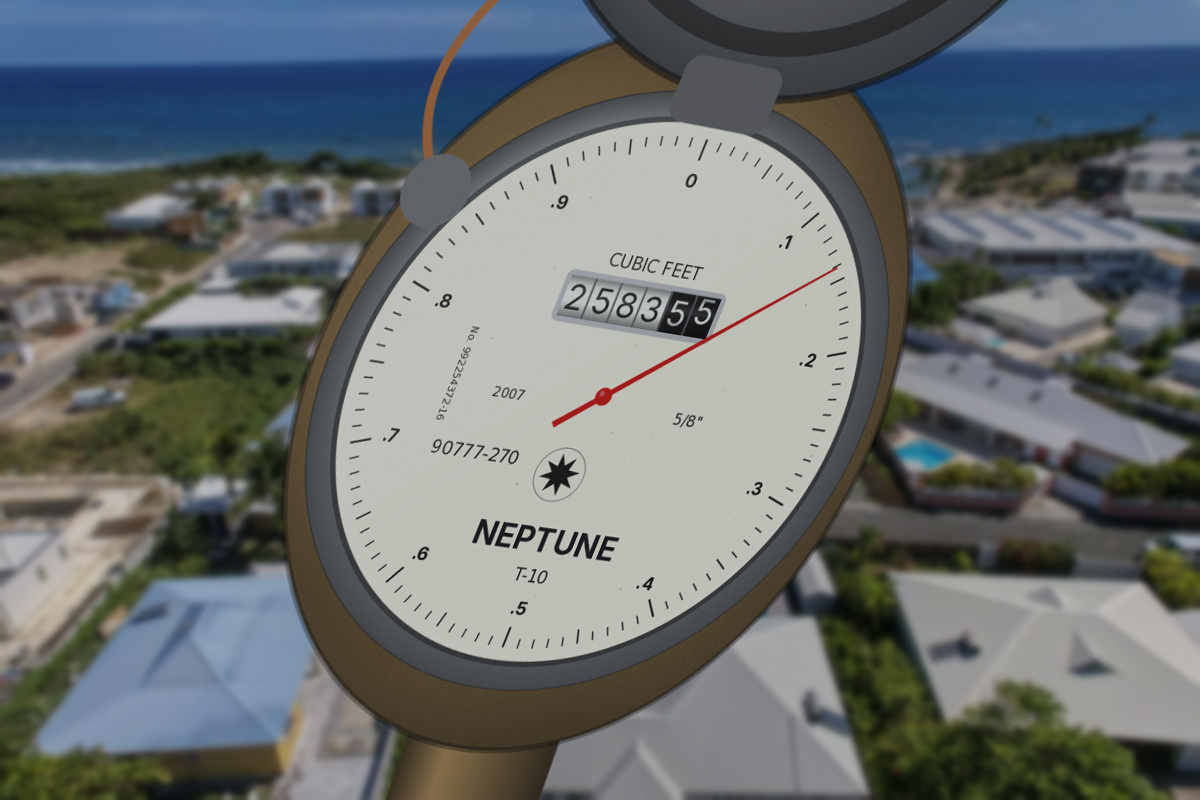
258355.14 ft³
